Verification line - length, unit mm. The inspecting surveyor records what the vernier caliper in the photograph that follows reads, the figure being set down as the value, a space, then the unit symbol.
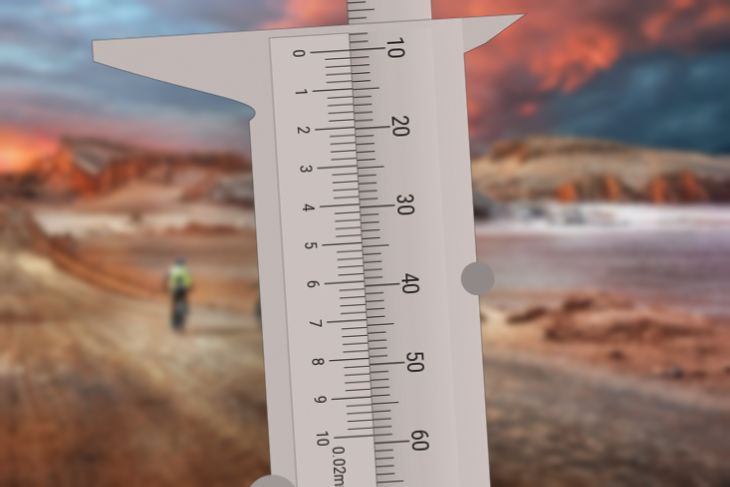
10.0 mm
